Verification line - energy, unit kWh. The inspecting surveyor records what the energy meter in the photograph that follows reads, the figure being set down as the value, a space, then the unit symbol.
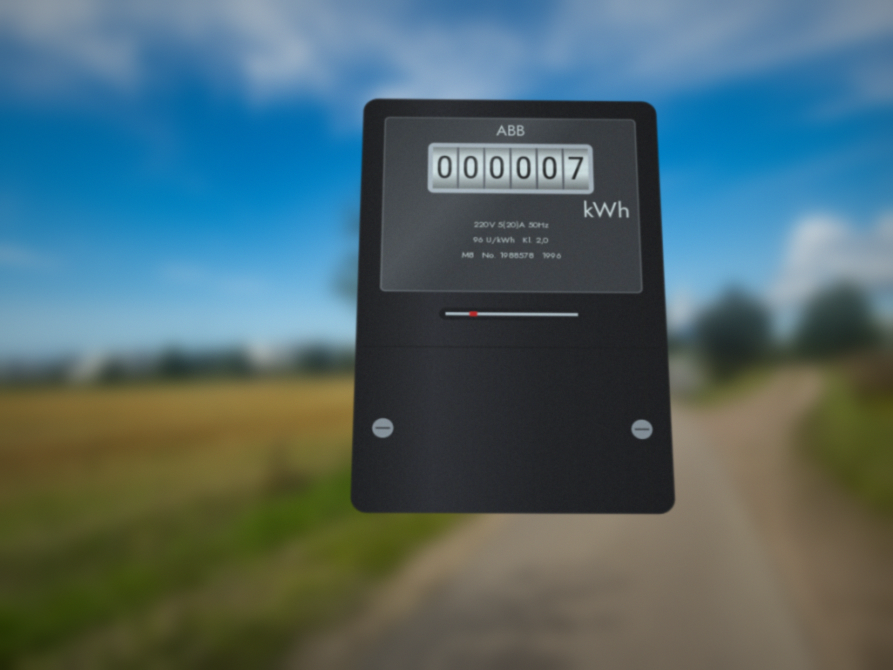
7 kWh
